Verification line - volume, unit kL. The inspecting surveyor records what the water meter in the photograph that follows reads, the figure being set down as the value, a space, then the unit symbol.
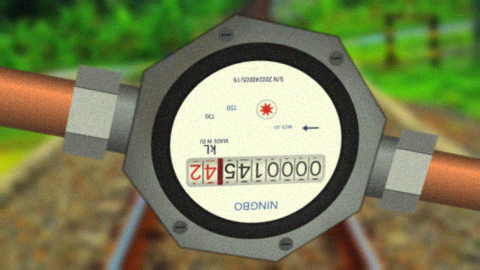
145.42 kL
